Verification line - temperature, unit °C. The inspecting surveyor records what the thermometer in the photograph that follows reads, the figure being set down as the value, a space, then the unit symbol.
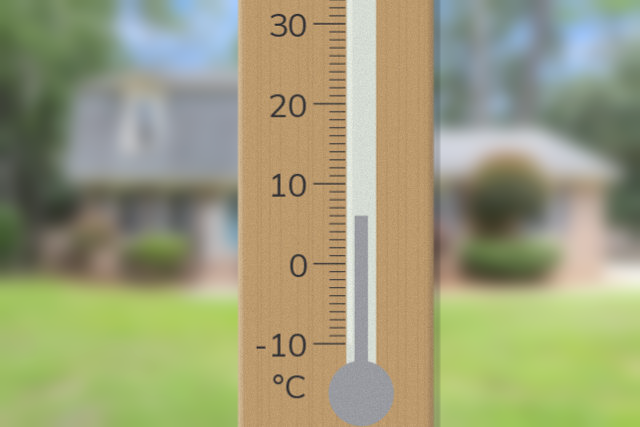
6 °C
